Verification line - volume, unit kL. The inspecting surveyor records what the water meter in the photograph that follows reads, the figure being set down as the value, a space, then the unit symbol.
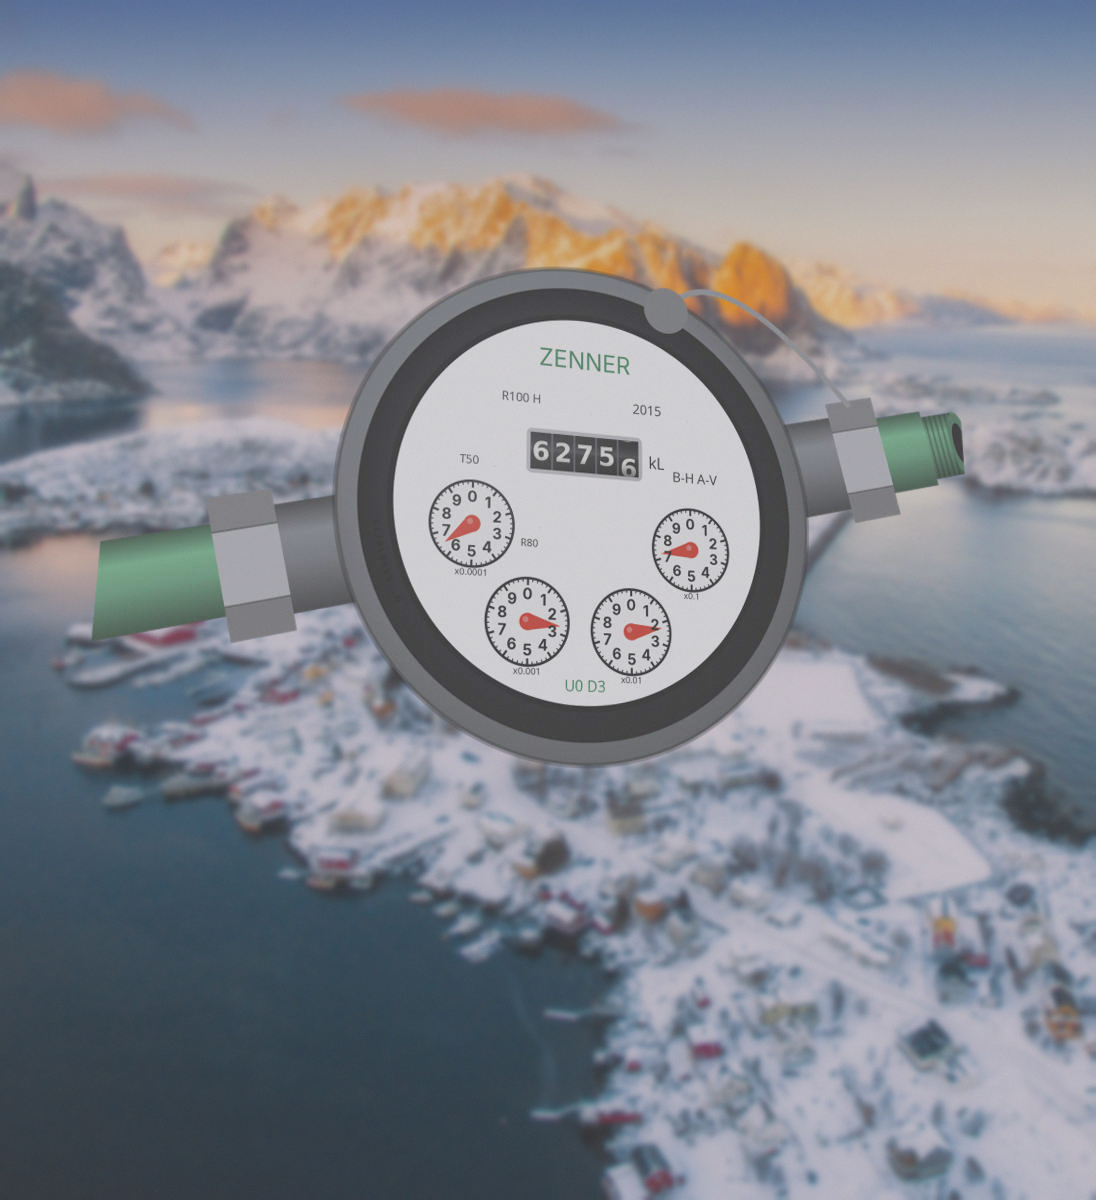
62755.7226 kL
